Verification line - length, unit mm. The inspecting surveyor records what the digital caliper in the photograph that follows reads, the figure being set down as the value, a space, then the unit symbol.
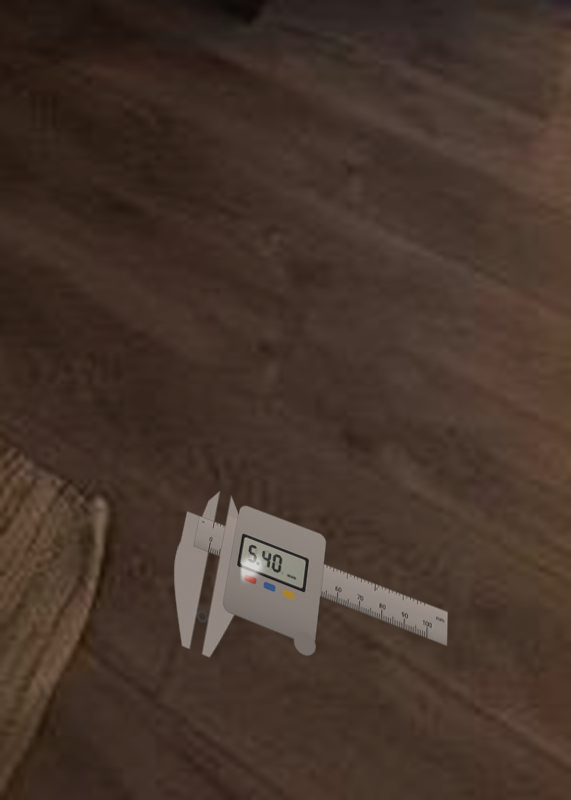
5.40 mm
